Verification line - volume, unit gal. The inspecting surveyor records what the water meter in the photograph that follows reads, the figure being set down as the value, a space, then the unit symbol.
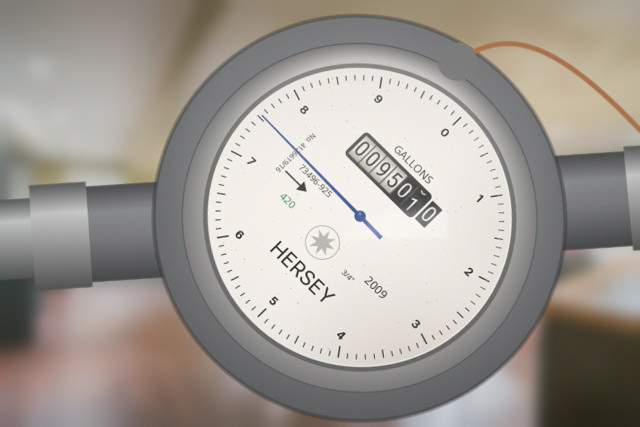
95007.5 gal
